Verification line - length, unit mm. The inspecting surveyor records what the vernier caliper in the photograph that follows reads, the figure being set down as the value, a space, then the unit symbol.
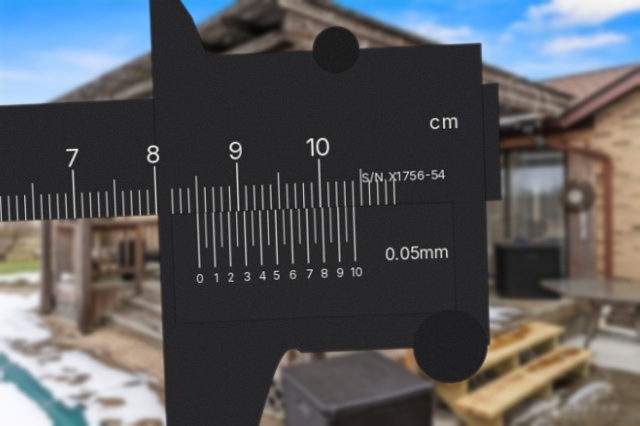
85.0 mm
